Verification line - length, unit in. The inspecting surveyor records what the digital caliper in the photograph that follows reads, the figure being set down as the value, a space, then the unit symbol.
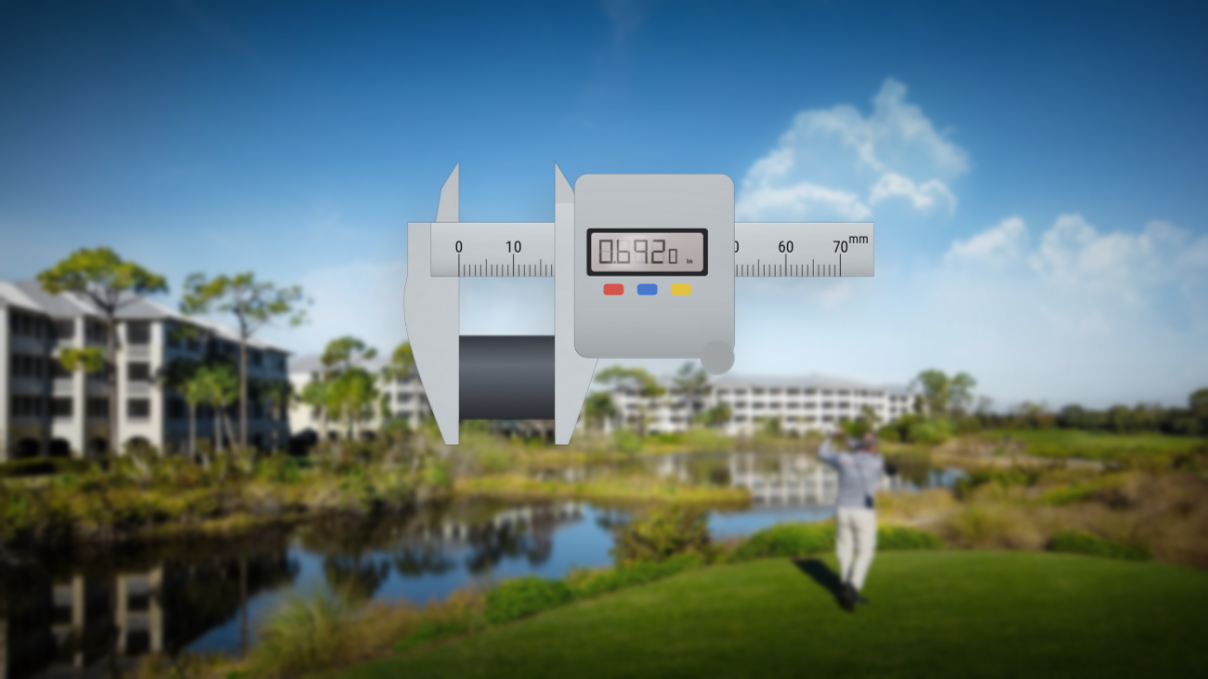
0.6920 in
